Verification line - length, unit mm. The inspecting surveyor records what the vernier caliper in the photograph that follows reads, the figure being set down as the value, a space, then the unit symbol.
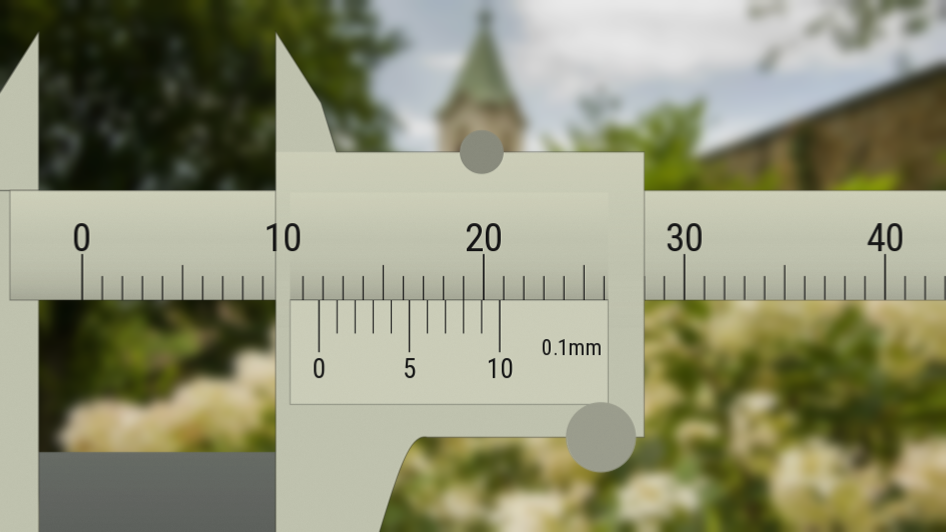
11.8 mm
